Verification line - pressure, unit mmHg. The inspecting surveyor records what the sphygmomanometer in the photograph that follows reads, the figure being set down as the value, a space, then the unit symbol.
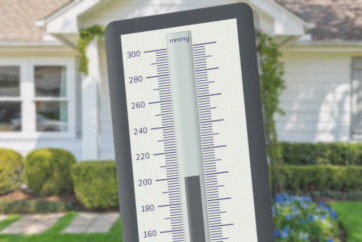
200 mmHg
